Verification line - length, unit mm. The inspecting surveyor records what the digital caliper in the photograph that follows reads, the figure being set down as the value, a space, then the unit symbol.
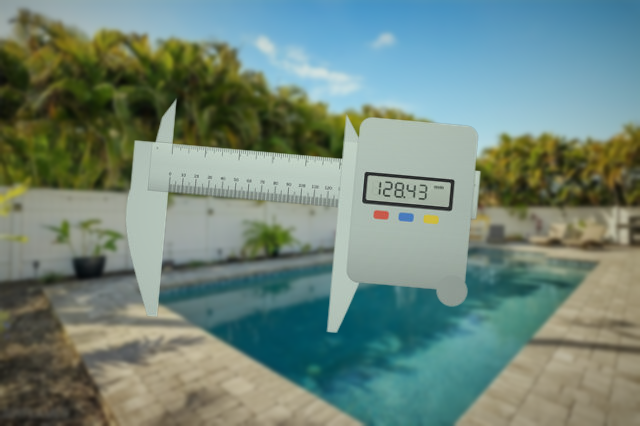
128.43 mm
